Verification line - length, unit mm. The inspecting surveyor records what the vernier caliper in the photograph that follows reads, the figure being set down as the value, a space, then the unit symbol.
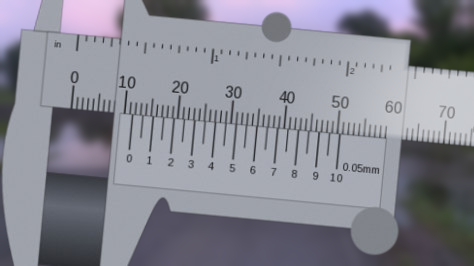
11.5 mm
